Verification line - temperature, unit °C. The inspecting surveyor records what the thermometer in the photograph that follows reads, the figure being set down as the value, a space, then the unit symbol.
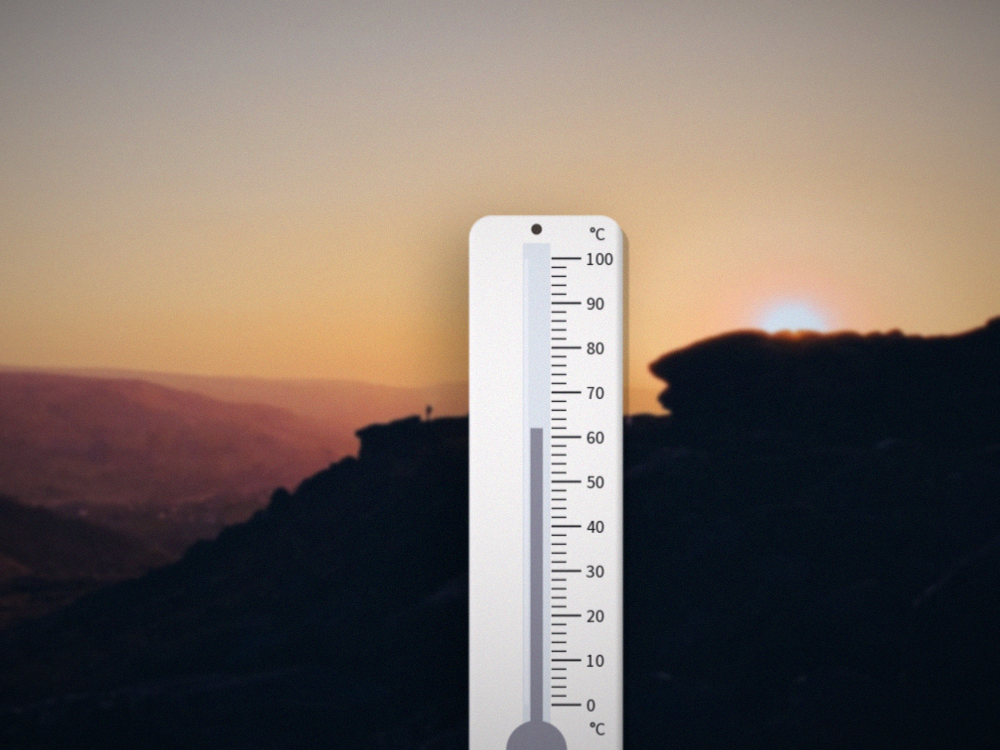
62 °C
